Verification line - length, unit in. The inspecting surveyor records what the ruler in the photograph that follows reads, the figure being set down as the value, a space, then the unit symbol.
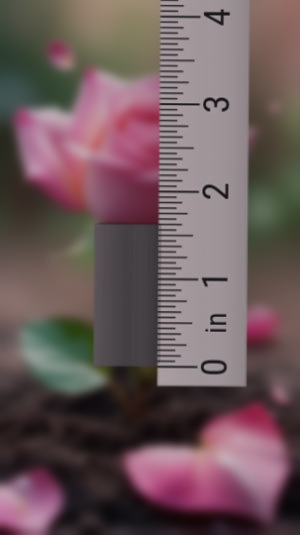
1.625 in
